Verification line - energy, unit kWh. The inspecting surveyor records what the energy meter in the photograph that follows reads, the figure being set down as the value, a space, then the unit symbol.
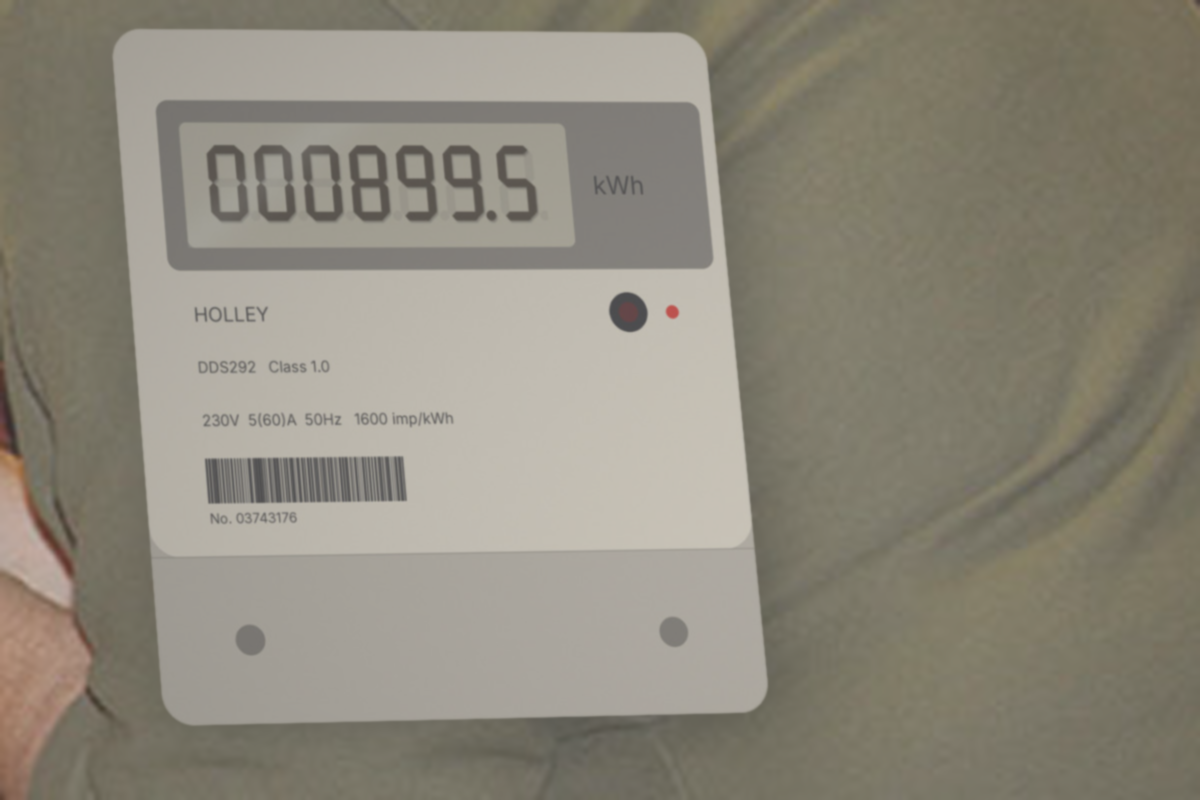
899.5 kWh
